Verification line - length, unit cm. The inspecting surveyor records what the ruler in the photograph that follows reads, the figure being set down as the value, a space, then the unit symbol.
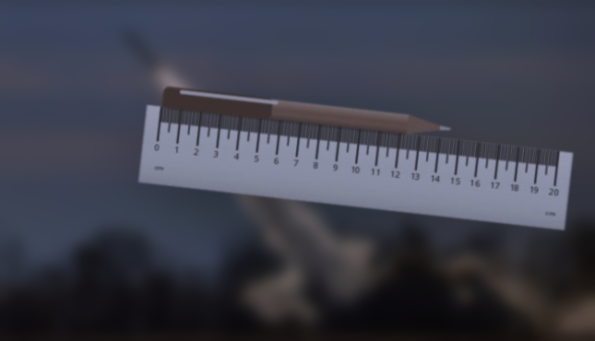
14.5 cm
